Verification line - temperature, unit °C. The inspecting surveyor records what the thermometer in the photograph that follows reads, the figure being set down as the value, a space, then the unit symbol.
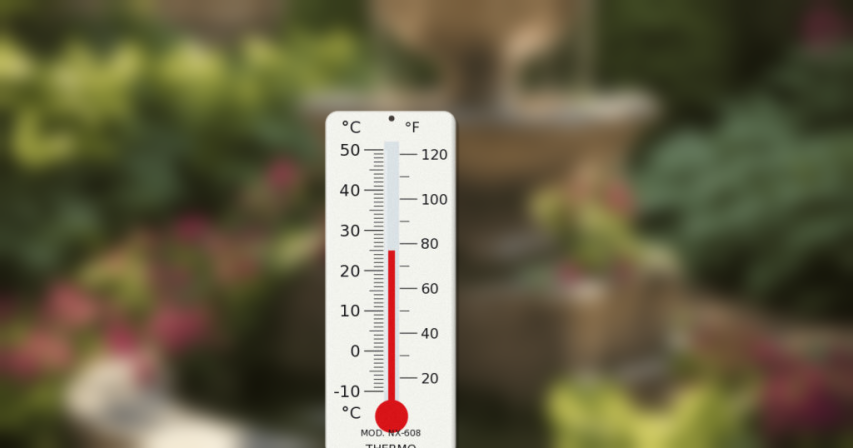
25 °C
